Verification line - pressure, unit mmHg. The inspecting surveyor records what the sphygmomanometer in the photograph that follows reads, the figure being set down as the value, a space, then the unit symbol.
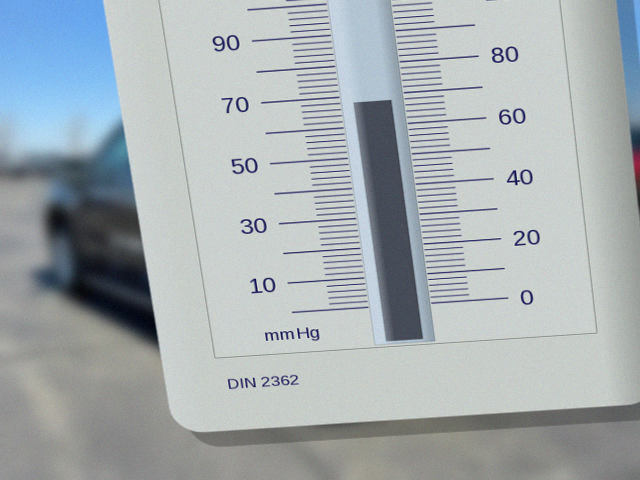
68 mmHg
